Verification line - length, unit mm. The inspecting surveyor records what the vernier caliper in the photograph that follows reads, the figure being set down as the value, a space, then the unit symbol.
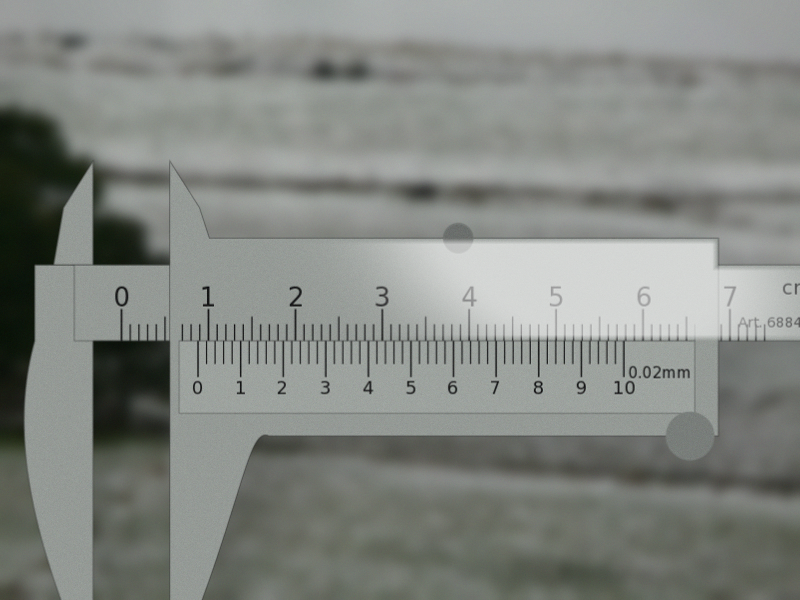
8.8 mm
